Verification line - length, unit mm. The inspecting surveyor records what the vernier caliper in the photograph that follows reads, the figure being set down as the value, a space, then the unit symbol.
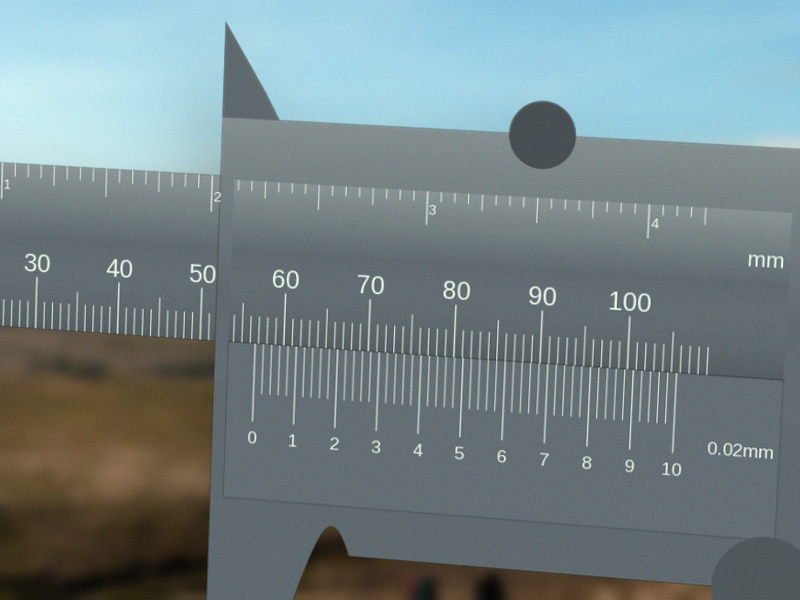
56.6 mm
